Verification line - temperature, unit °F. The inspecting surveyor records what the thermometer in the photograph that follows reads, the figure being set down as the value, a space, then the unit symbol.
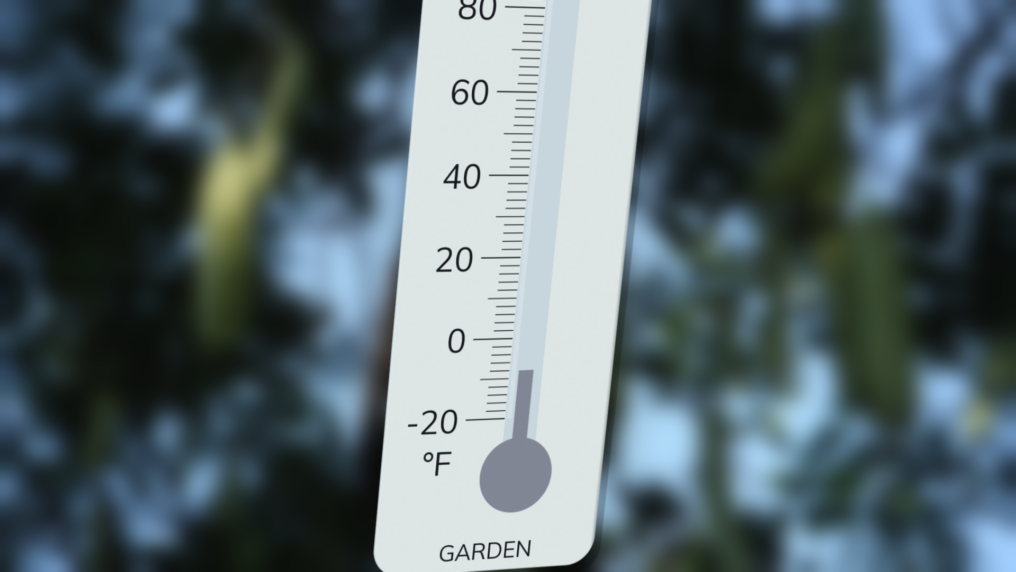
-8 °F
